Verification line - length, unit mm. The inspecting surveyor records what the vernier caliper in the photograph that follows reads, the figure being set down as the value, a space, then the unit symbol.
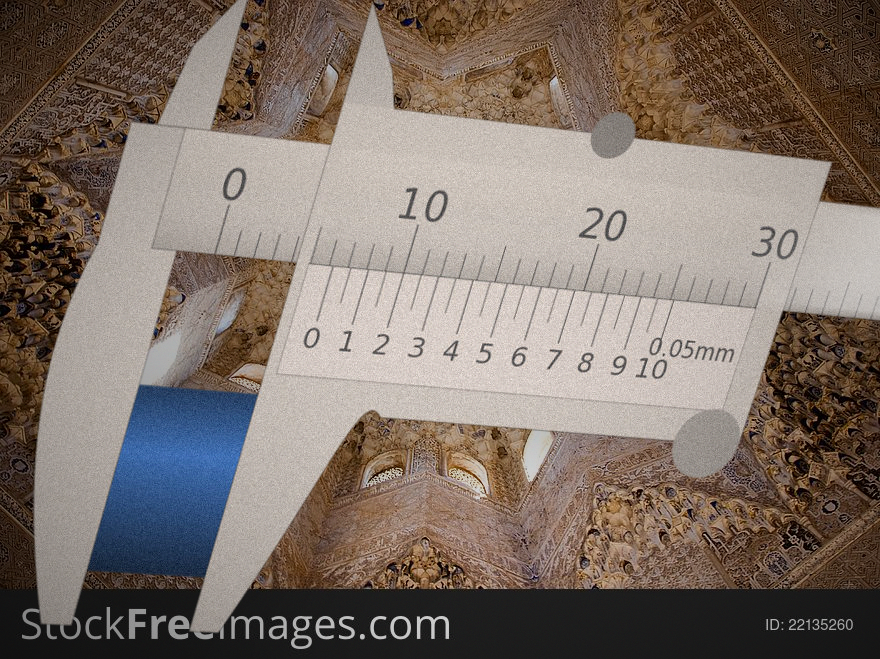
6.2 mm
